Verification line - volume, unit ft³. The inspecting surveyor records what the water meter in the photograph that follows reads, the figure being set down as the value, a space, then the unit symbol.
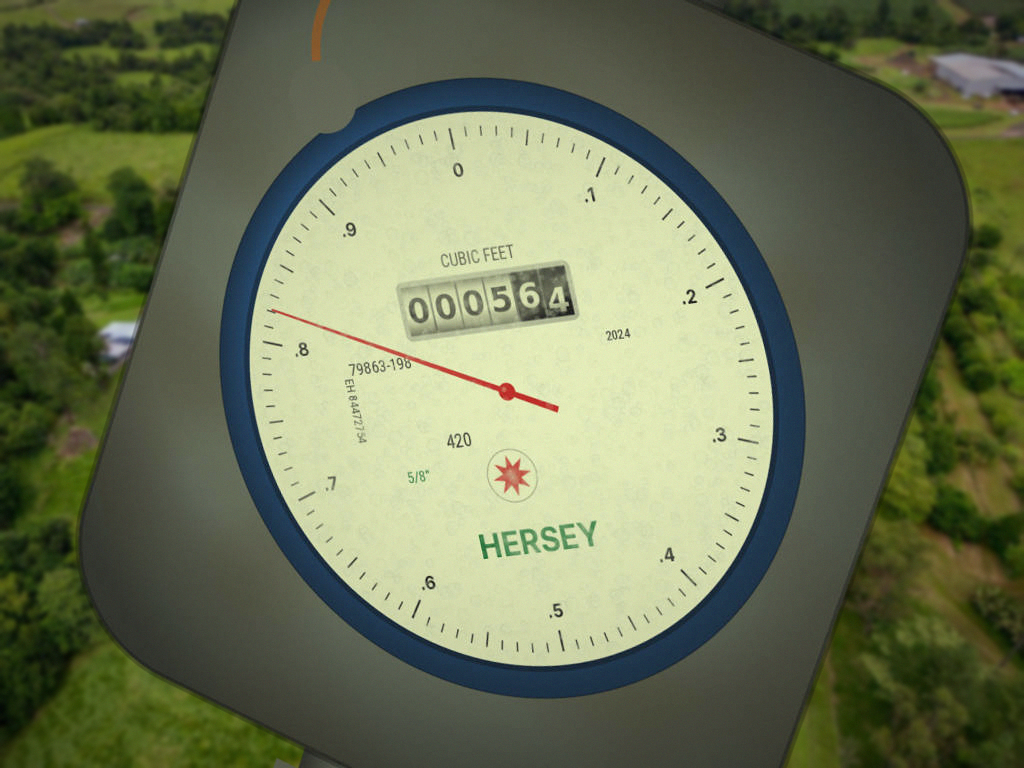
563.82 ft³
